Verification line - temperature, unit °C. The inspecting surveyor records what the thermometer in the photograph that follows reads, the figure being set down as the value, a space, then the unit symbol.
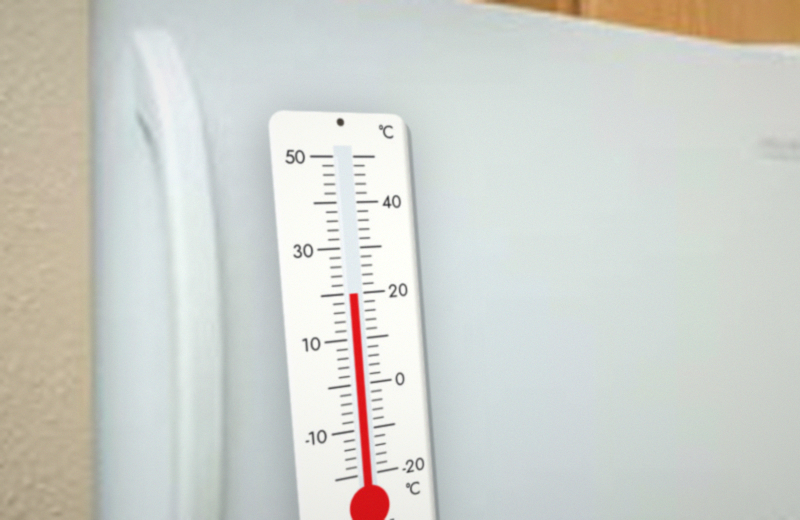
20 °C
